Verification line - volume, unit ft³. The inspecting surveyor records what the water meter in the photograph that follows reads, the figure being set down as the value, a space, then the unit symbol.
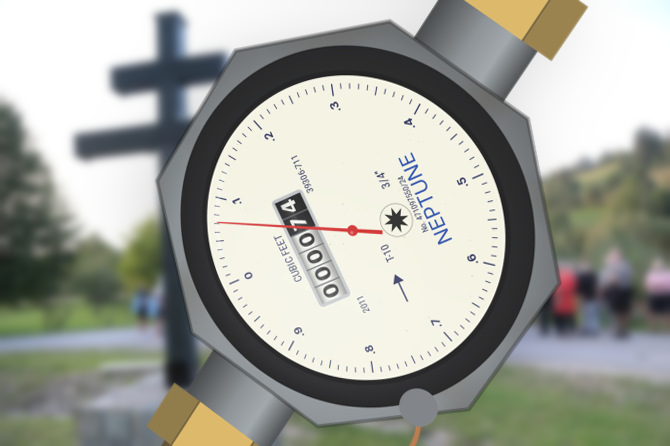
74.07 ft³
